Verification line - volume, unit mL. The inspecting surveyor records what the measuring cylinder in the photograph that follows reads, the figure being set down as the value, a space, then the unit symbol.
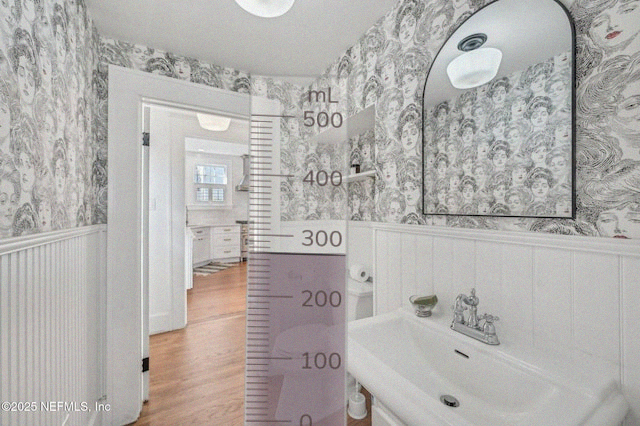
270 mL
